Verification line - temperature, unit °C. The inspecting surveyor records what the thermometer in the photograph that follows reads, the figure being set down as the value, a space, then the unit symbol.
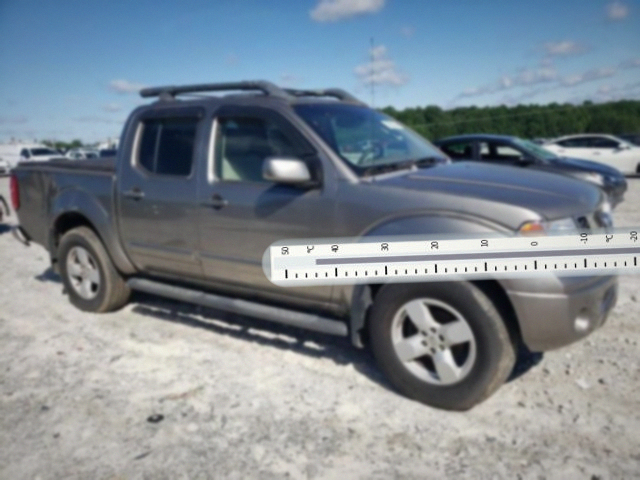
44 °C
